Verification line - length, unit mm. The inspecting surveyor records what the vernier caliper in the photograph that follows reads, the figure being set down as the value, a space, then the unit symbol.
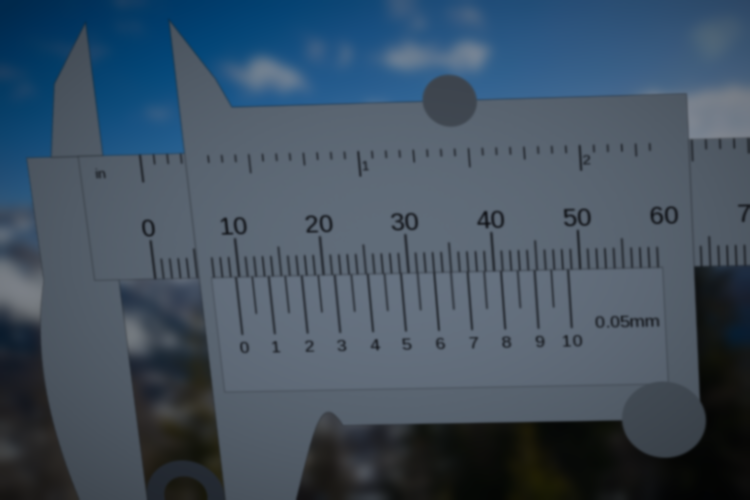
9.6 mm
